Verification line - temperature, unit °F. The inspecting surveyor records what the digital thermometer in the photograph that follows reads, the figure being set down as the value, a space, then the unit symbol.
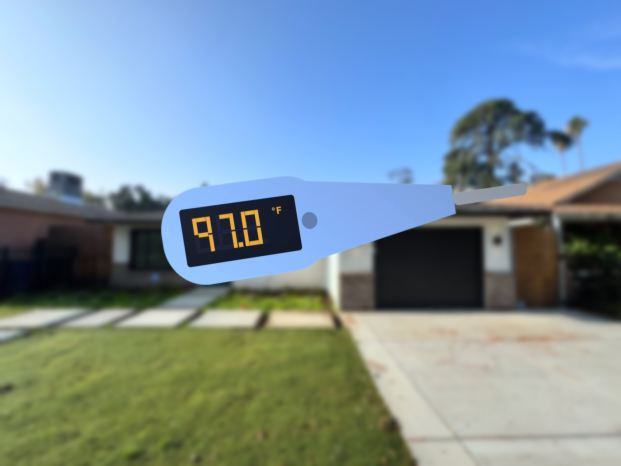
97.0 °F
